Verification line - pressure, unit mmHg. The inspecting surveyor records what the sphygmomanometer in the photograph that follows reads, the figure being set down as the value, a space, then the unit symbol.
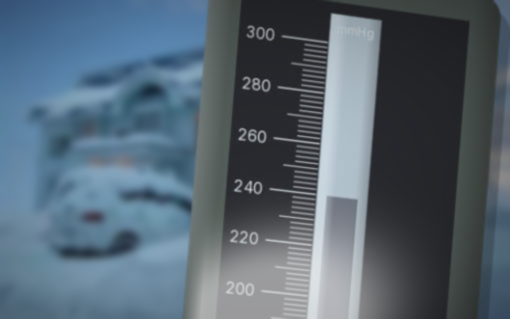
240 mmHg
